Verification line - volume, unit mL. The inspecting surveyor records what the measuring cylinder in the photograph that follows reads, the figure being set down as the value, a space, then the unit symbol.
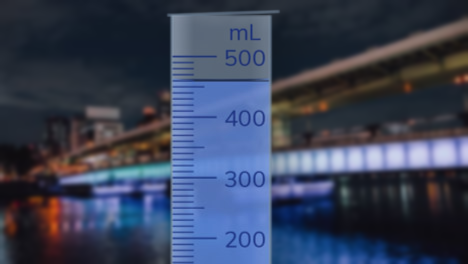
460 mL
